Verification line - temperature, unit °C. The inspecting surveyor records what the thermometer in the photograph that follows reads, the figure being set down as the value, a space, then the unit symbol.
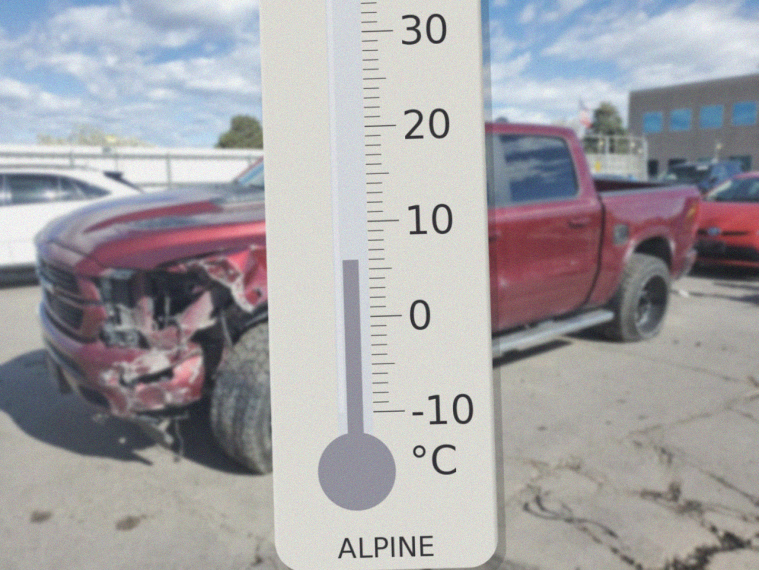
6 °C
